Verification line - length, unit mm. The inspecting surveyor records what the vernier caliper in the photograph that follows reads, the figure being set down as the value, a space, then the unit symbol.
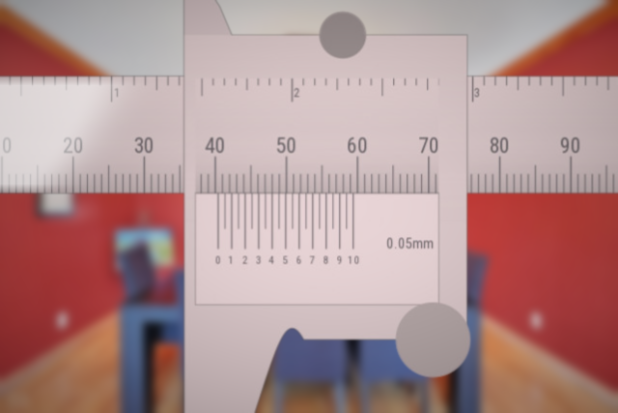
40.4 mm
